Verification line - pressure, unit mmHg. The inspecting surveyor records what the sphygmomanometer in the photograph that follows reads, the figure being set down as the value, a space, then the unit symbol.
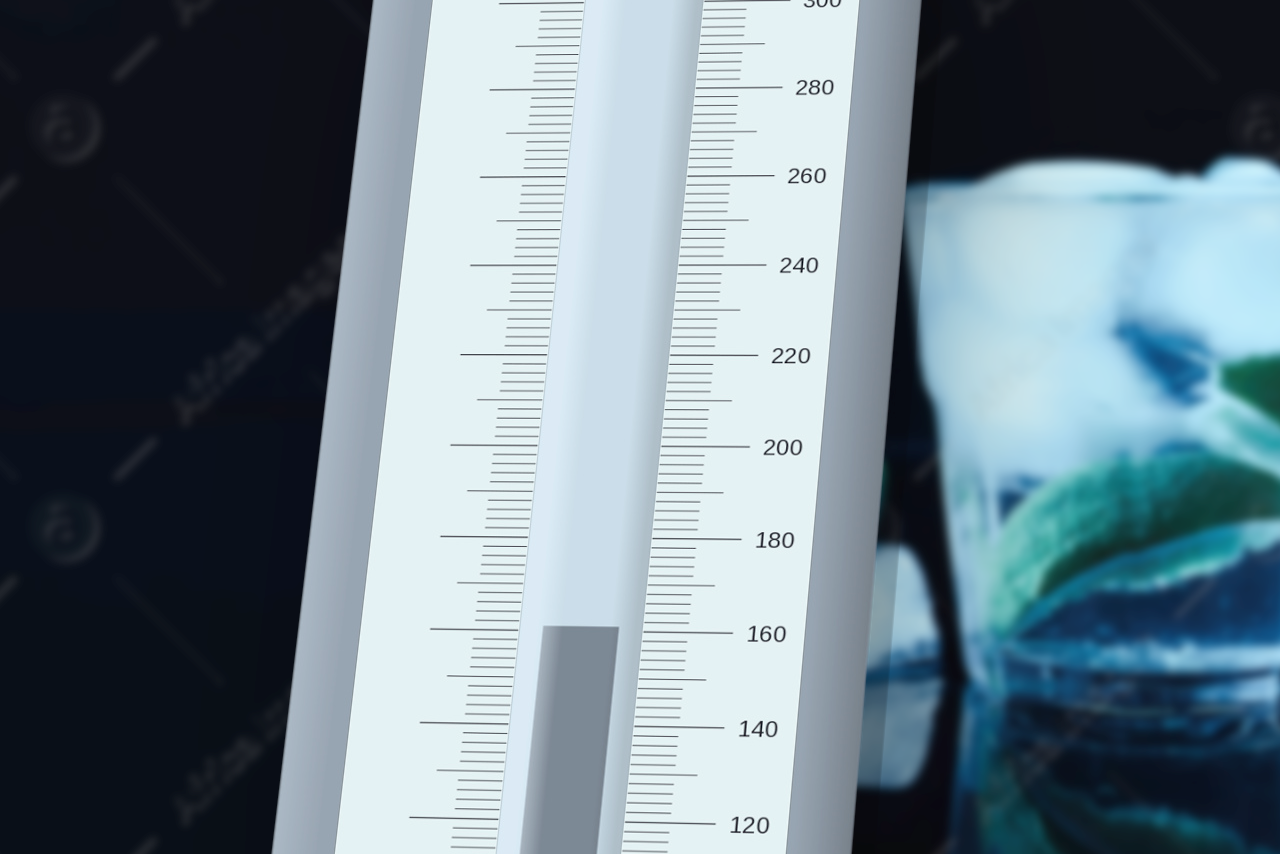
161 mmHg
